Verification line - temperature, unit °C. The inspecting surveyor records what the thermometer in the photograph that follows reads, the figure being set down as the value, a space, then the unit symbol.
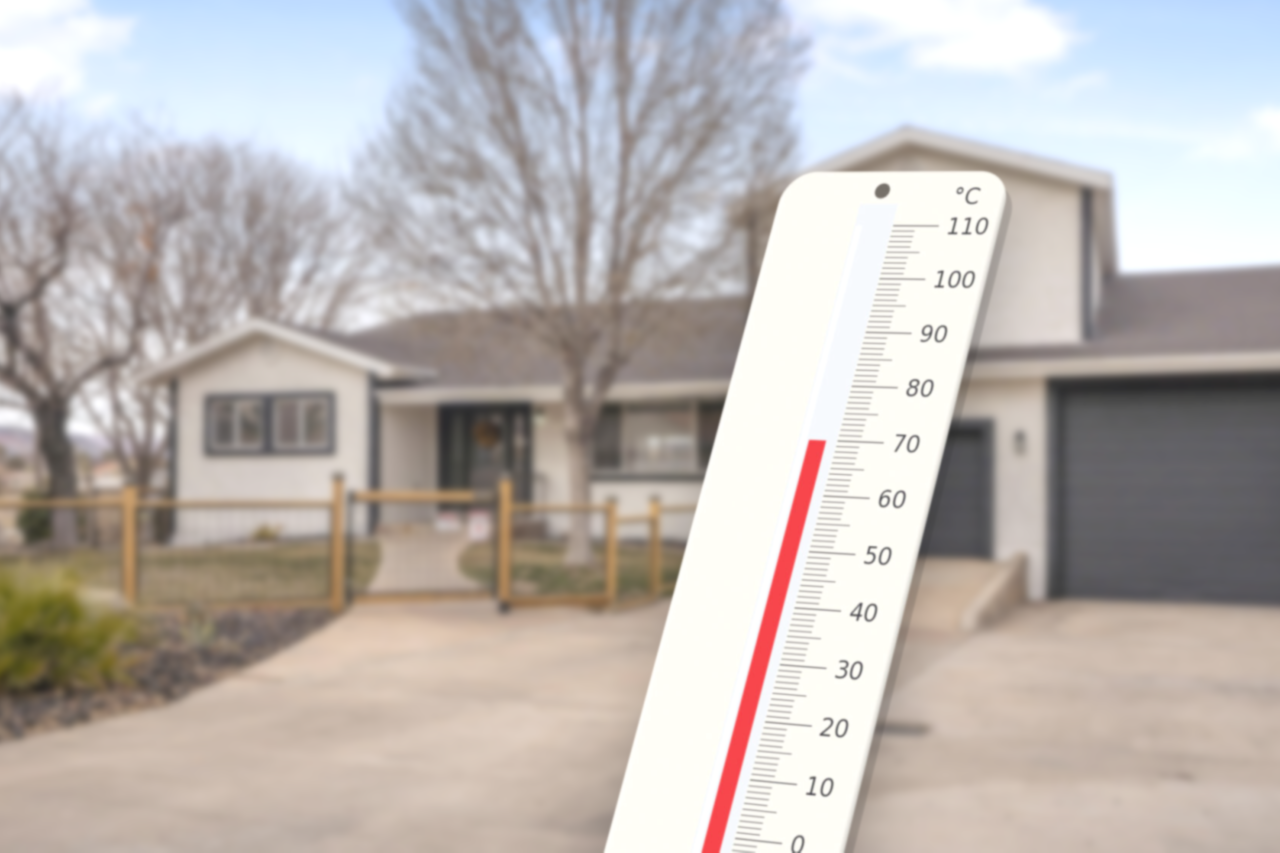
70 °C
